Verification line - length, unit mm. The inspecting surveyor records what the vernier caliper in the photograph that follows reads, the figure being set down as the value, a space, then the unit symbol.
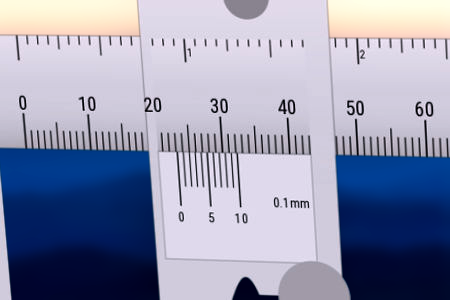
23.2 mm
